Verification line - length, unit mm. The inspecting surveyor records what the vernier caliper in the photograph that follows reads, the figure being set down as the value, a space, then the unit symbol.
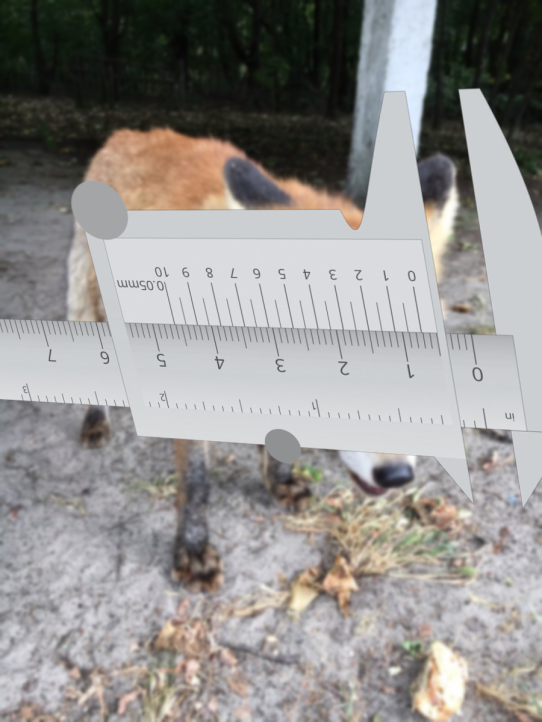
7.2 mm
